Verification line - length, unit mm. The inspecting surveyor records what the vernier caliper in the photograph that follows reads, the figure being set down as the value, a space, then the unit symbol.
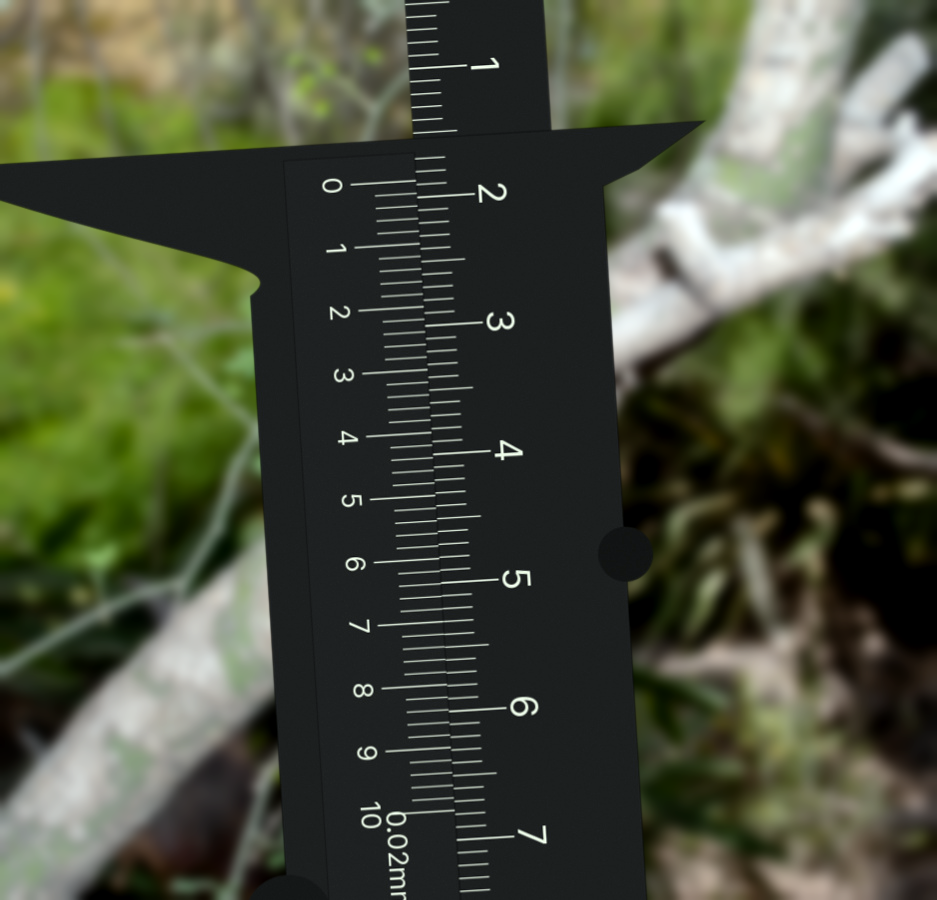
18.7 mm
